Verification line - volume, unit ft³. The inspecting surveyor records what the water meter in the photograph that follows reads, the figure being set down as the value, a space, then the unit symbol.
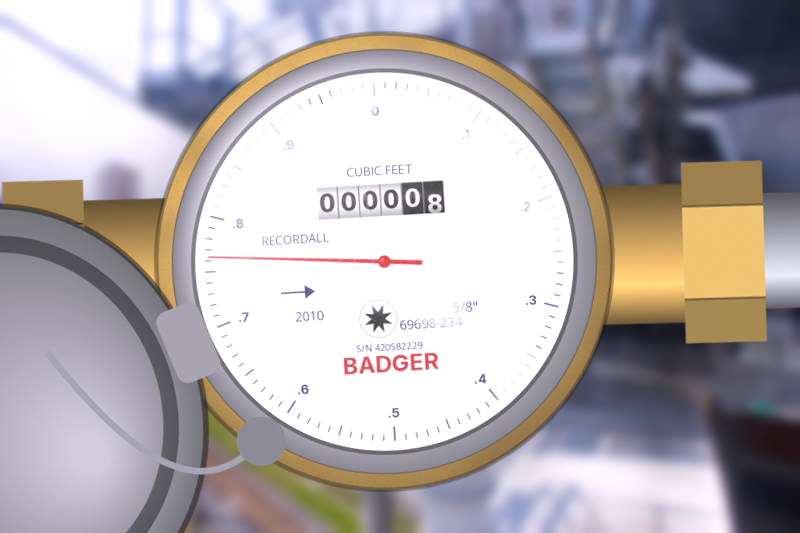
7.76 ft³
